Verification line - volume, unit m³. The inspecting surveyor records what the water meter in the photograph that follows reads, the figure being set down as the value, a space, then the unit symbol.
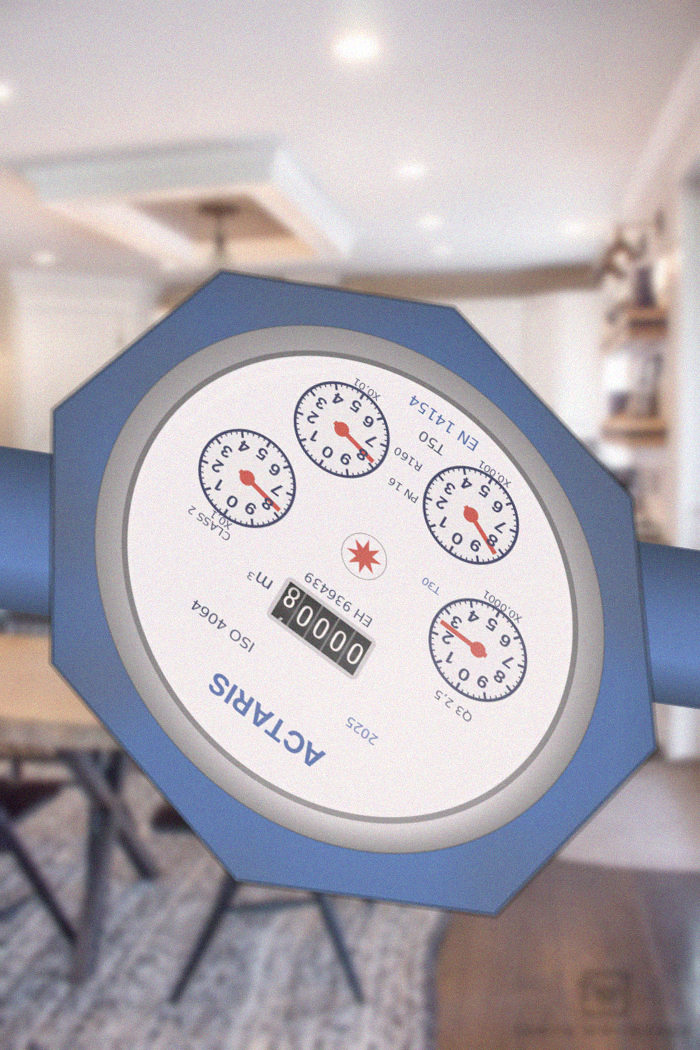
7.7782 m³
